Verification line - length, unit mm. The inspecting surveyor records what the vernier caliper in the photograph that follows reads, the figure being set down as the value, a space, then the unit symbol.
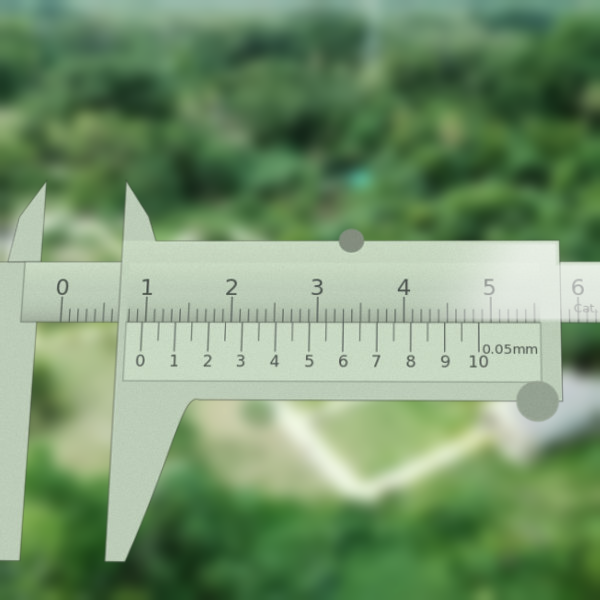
9.6 mm
